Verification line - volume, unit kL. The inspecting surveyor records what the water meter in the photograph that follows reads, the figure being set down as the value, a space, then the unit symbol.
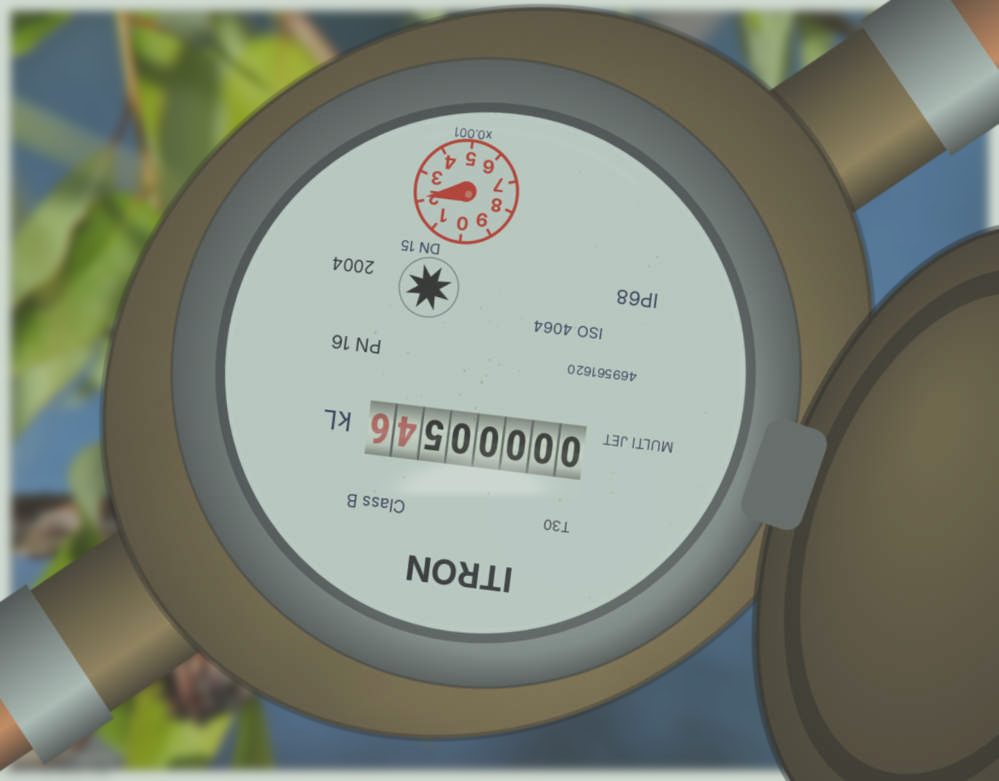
5.462 kL
